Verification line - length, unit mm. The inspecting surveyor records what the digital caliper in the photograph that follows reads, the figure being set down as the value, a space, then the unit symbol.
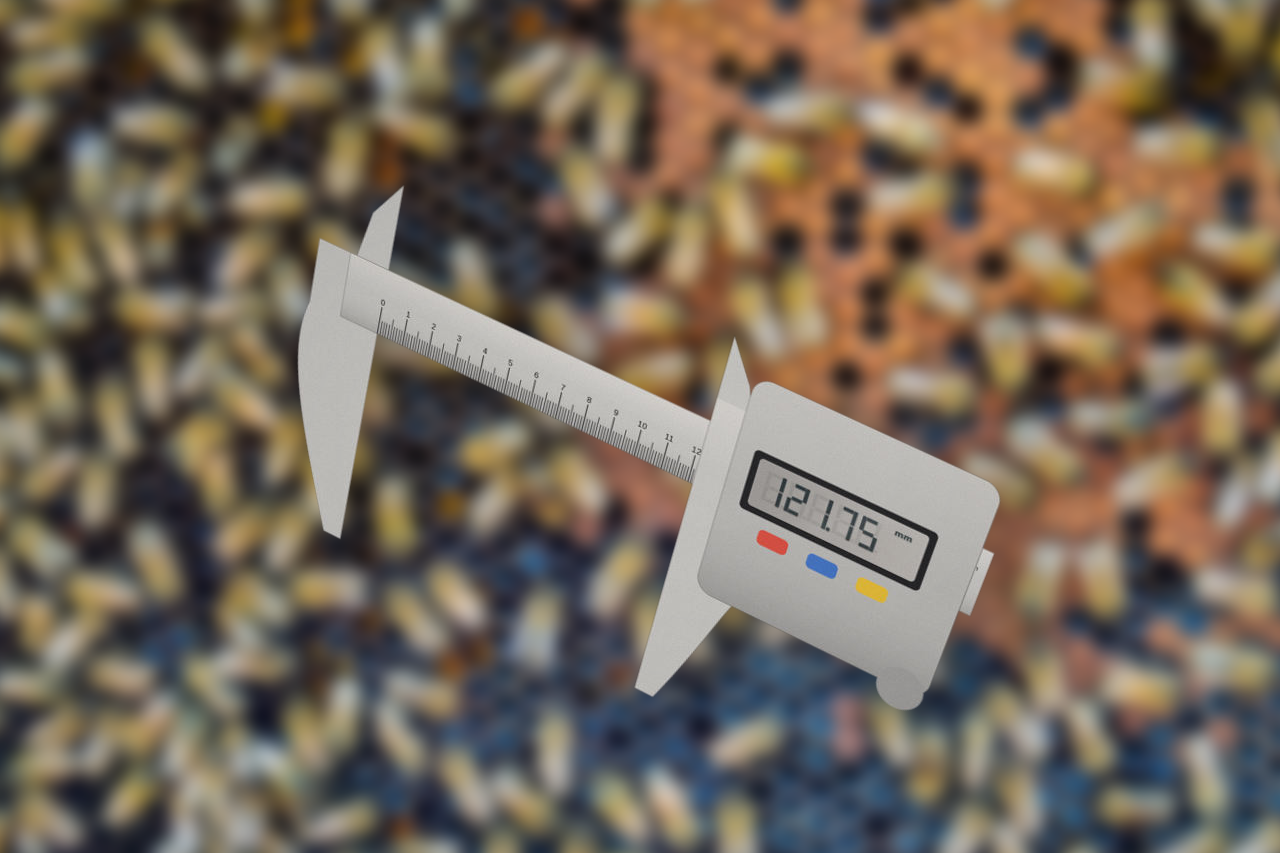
121.75 mm
